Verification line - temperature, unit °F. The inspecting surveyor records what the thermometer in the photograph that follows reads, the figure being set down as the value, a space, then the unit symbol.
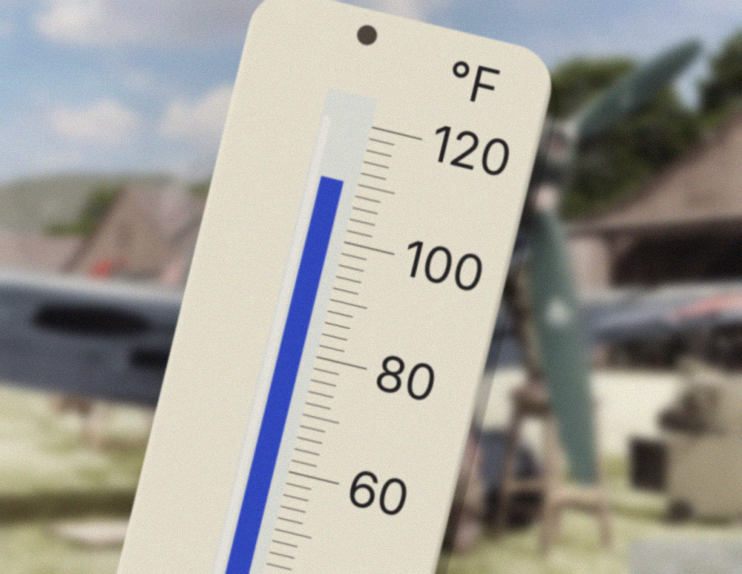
110 °F
